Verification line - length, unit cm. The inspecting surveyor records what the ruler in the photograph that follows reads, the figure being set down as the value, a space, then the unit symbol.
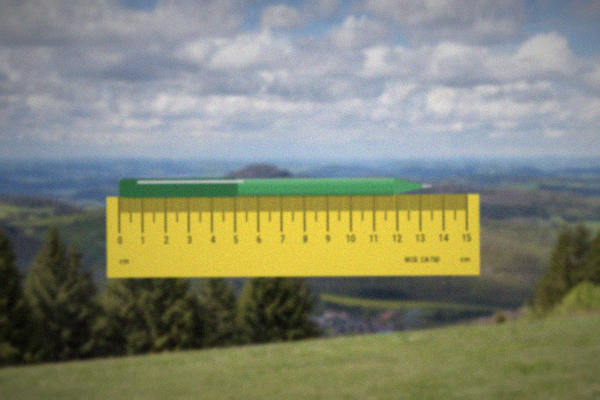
13.5 cm
